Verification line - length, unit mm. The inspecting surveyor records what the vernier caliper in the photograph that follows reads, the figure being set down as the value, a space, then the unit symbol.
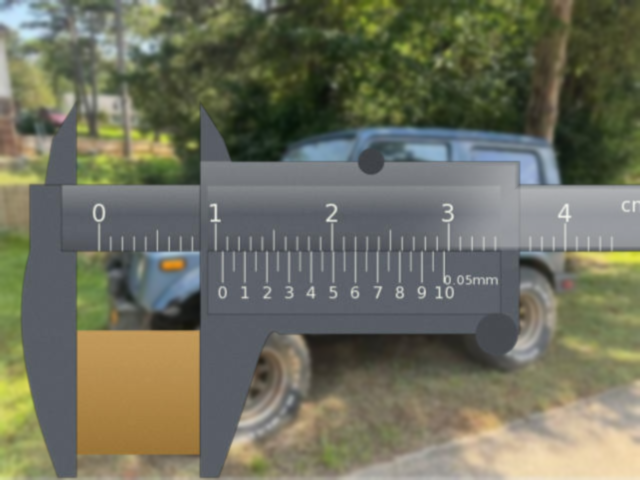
10.6 mm
